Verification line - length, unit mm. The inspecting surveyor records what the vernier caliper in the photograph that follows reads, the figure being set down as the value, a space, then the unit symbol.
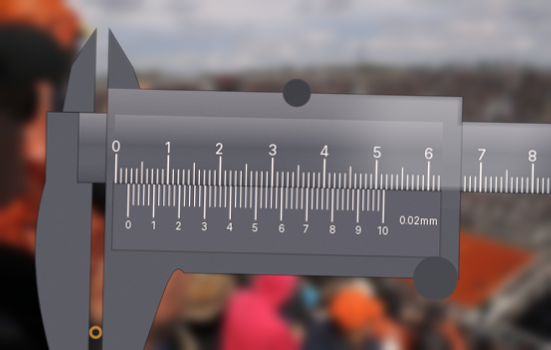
2.5 mm
